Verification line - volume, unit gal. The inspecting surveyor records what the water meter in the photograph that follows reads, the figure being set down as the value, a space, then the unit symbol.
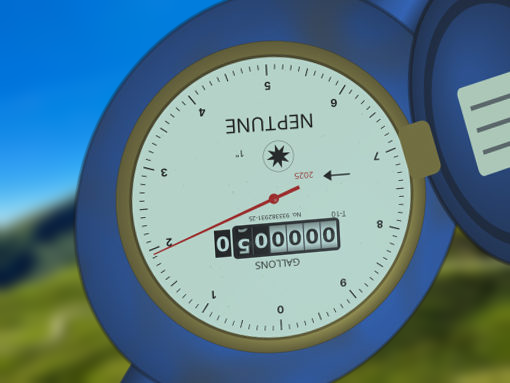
51.9 gal
